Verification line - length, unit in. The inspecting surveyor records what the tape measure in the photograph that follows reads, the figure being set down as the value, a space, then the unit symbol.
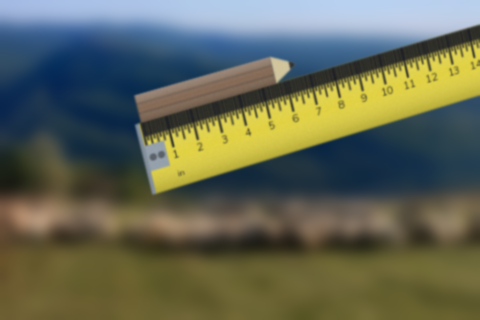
6.5 in
